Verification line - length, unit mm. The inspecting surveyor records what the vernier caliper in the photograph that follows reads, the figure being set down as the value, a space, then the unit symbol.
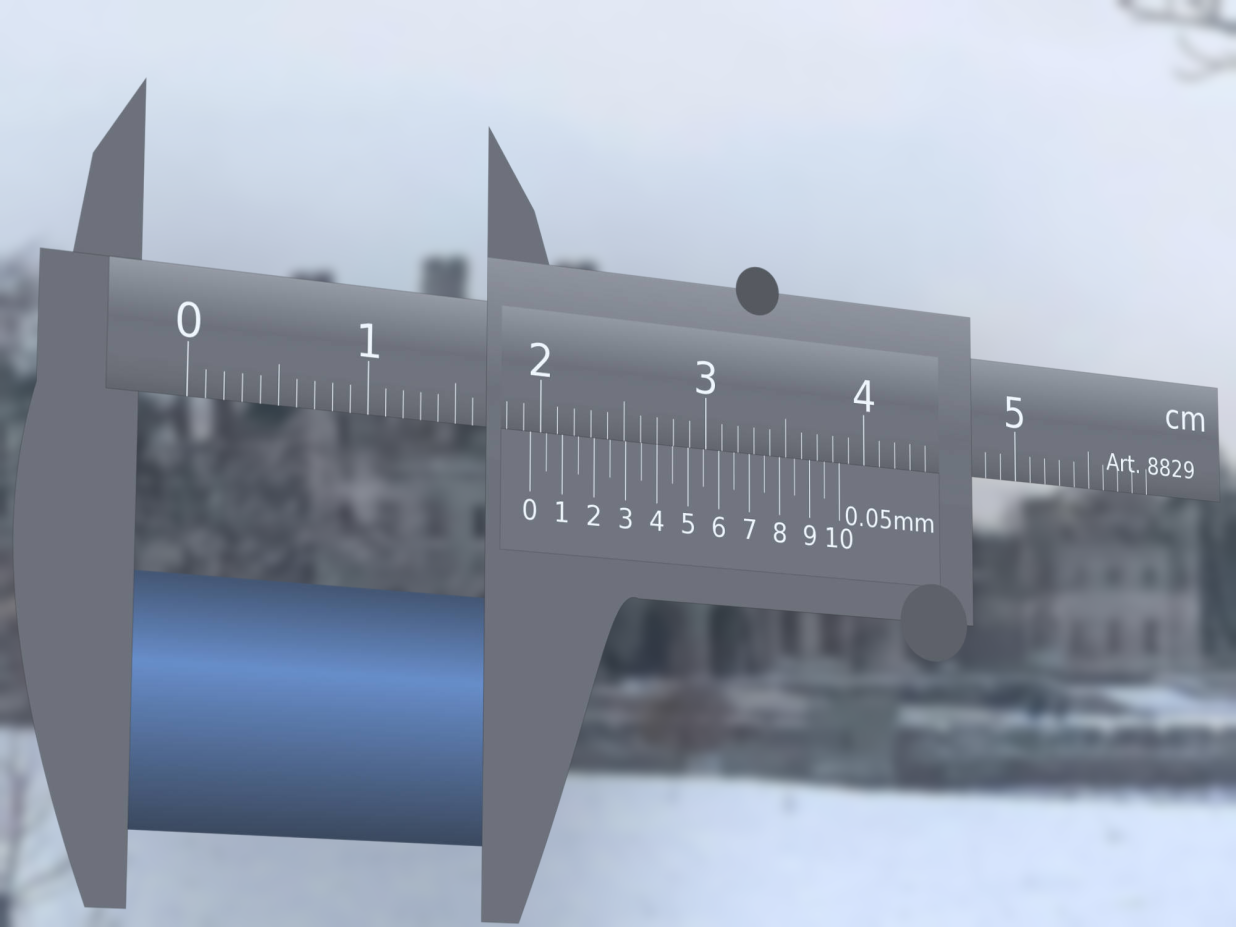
19.4 mm
